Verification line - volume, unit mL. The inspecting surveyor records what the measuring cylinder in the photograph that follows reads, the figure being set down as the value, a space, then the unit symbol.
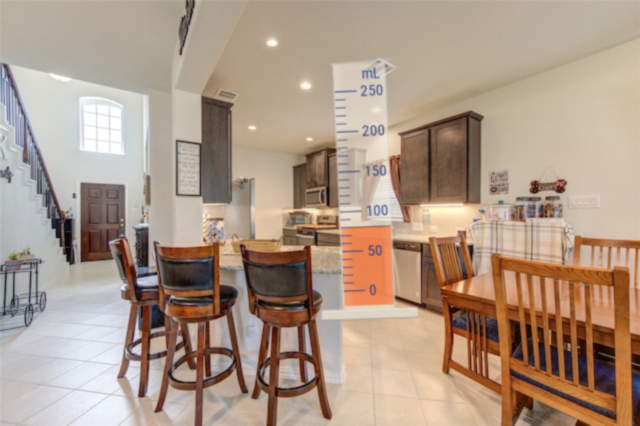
80 mL
